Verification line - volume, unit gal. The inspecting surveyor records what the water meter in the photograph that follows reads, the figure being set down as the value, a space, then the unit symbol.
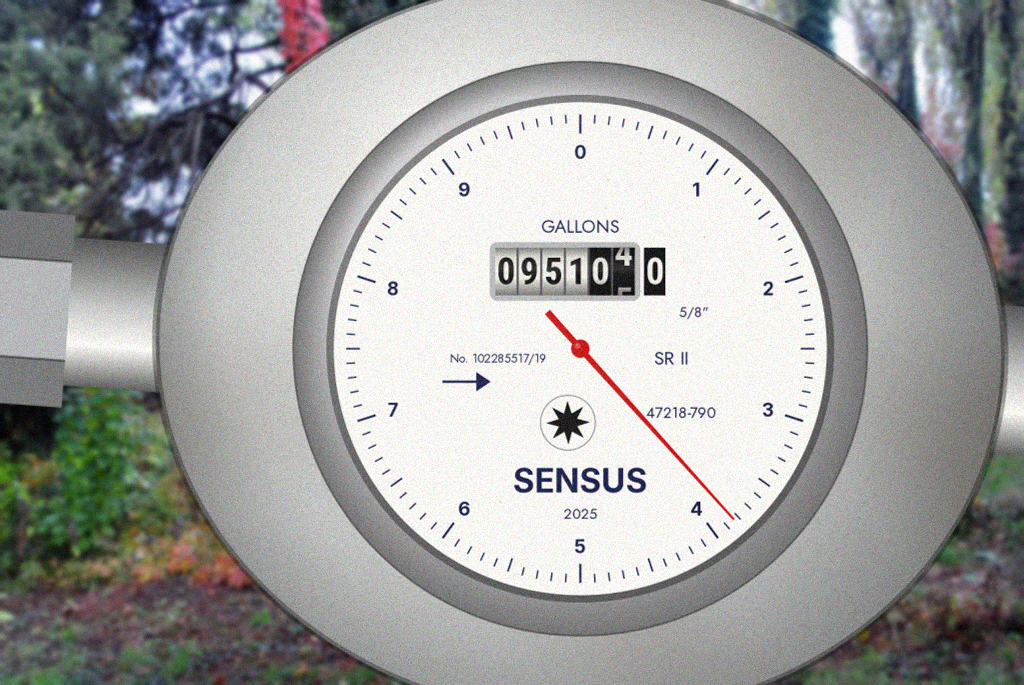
951043.8 gal
